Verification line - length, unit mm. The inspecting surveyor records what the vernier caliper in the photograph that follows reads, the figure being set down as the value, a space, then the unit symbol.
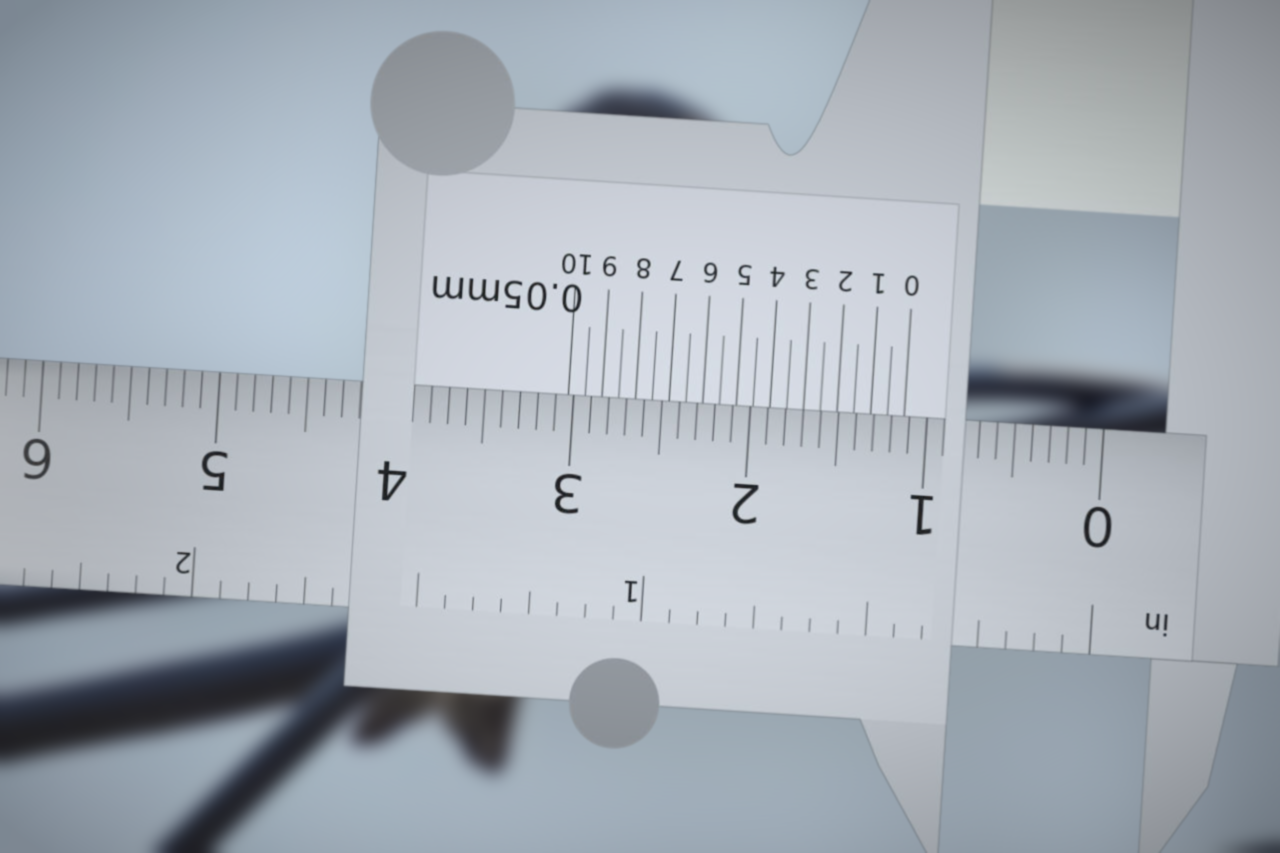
11.3 mm
